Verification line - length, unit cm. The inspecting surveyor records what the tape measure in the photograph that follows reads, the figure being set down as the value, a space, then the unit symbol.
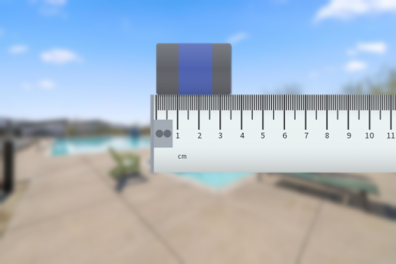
3.5 cm
